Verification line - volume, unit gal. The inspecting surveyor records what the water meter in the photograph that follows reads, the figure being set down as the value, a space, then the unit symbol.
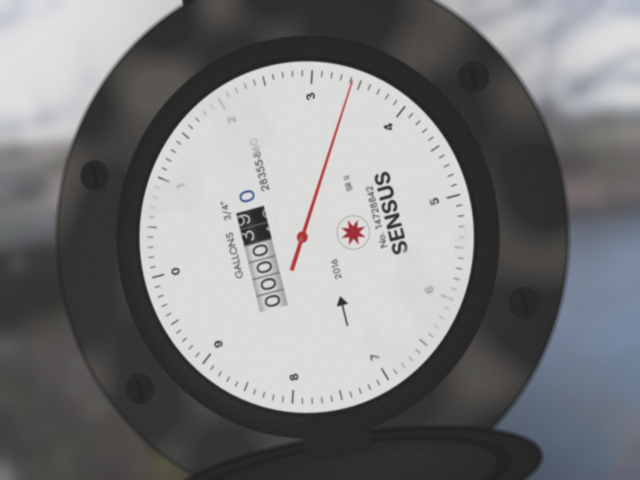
393.4 gal
